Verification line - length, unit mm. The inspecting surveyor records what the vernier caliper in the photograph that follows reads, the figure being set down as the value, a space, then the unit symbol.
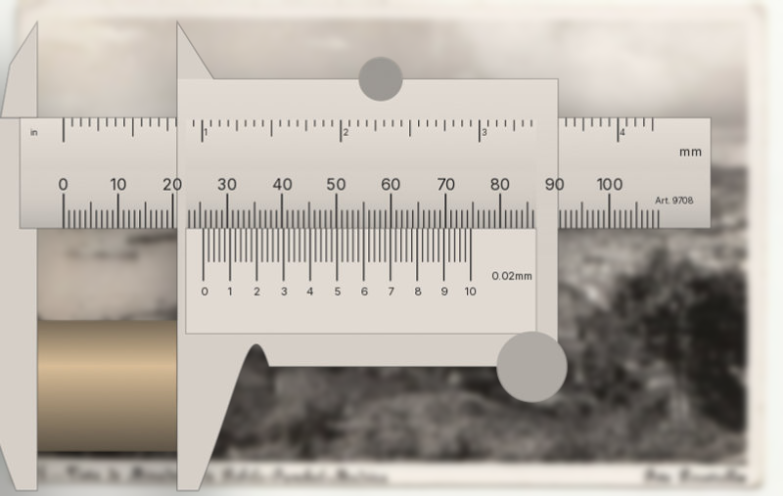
25.6 mm
